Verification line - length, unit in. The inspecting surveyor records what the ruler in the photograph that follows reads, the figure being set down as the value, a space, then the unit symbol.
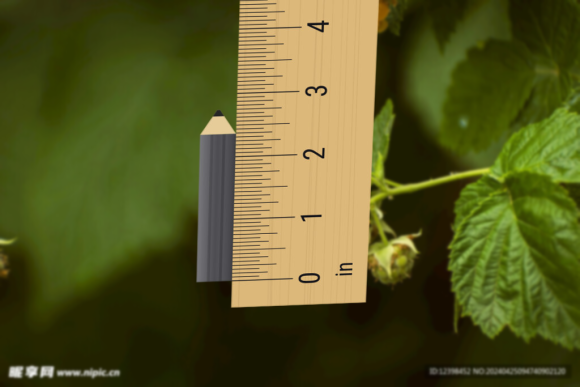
2.75 in
